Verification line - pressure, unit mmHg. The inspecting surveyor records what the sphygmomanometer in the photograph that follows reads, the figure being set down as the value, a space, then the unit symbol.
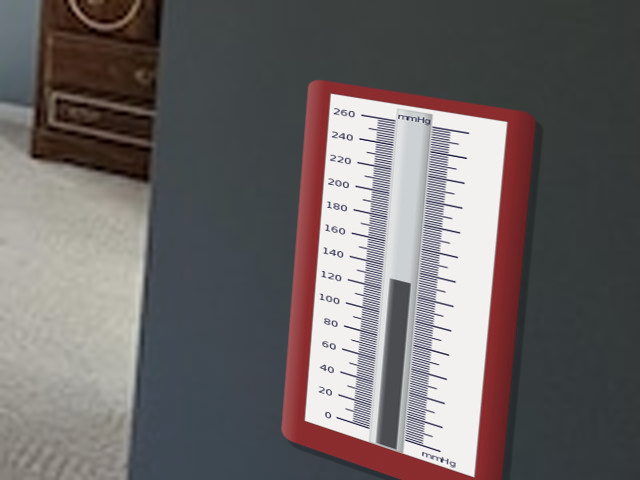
130 mmHg
